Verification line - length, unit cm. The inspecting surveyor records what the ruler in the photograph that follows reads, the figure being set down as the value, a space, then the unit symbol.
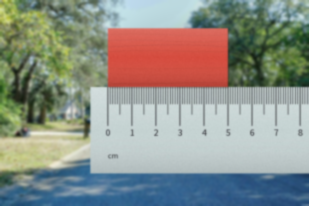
5 cm
